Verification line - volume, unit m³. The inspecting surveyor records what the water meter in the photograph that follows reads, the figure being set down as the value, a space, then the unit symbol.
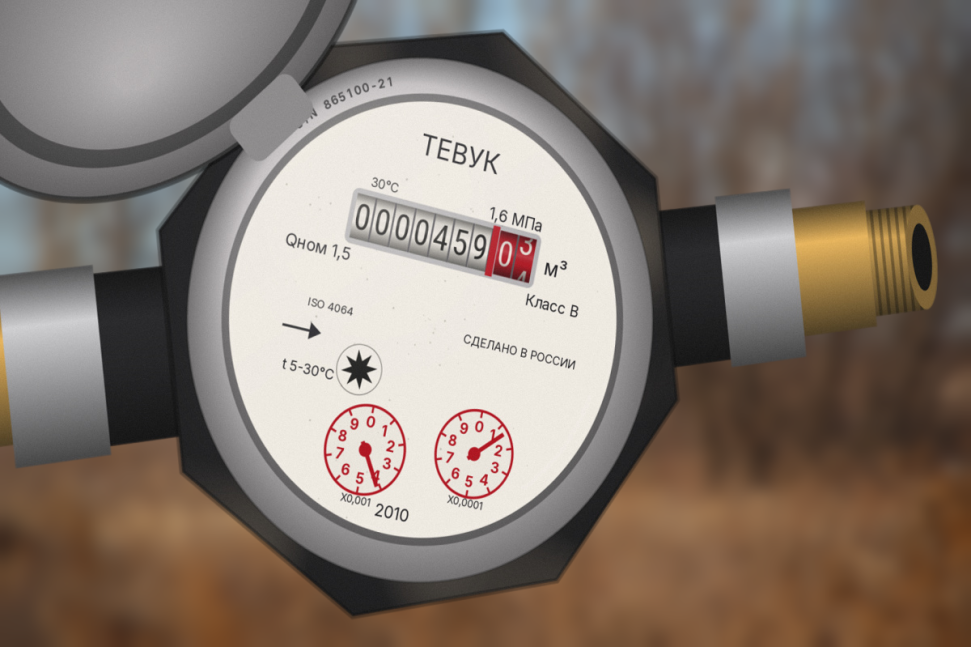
459.0341 m³
